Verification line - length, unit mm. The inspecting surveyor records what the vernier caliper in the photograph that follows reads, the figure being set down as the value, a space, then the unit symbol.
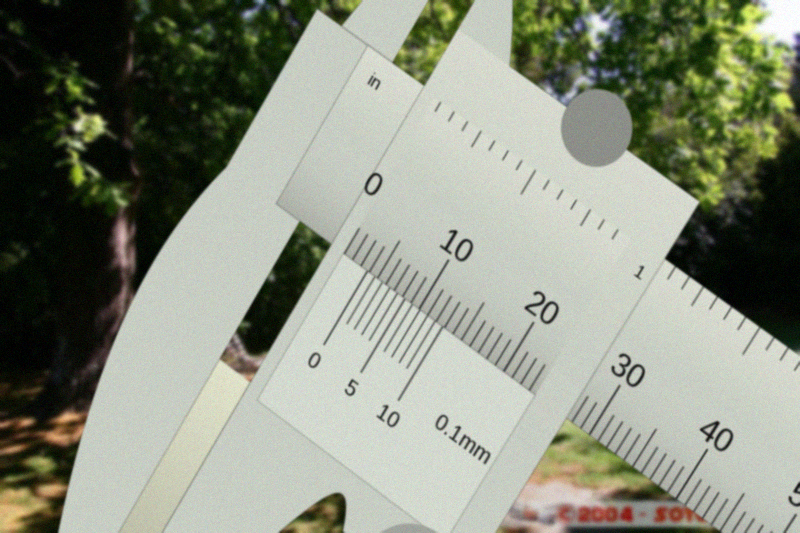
3.8 mm
